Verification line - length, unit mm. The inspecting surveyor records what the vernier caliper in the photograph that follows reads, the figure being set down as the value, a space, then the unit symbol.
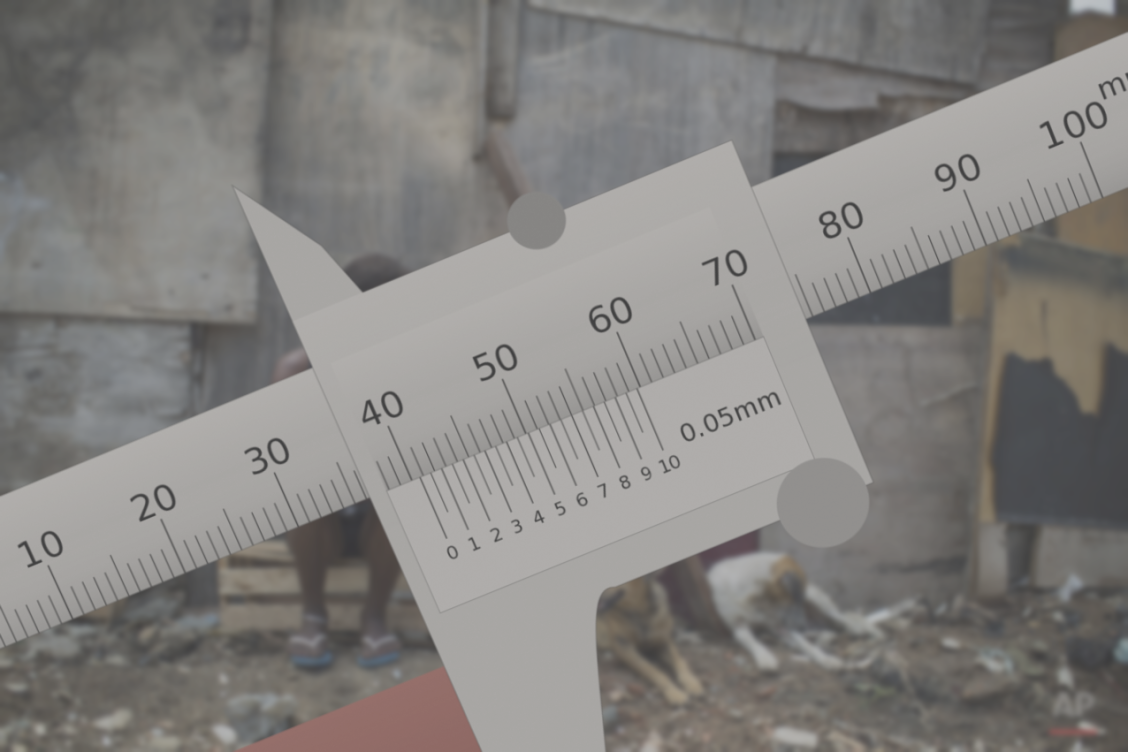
40.7 mm
